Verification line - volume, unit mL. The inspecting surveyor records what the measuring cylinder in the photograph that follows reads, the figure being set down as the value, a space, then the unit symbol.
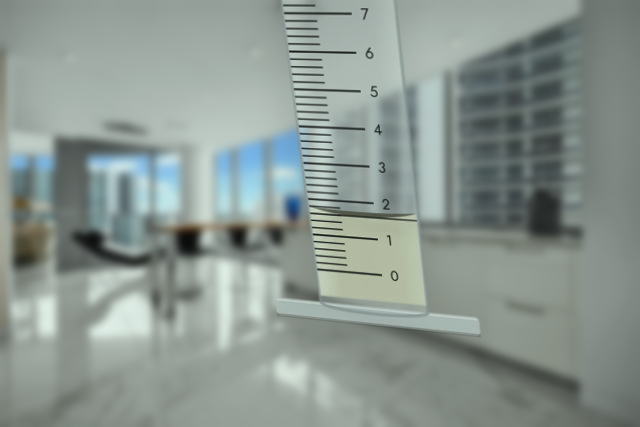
1.6 mL
